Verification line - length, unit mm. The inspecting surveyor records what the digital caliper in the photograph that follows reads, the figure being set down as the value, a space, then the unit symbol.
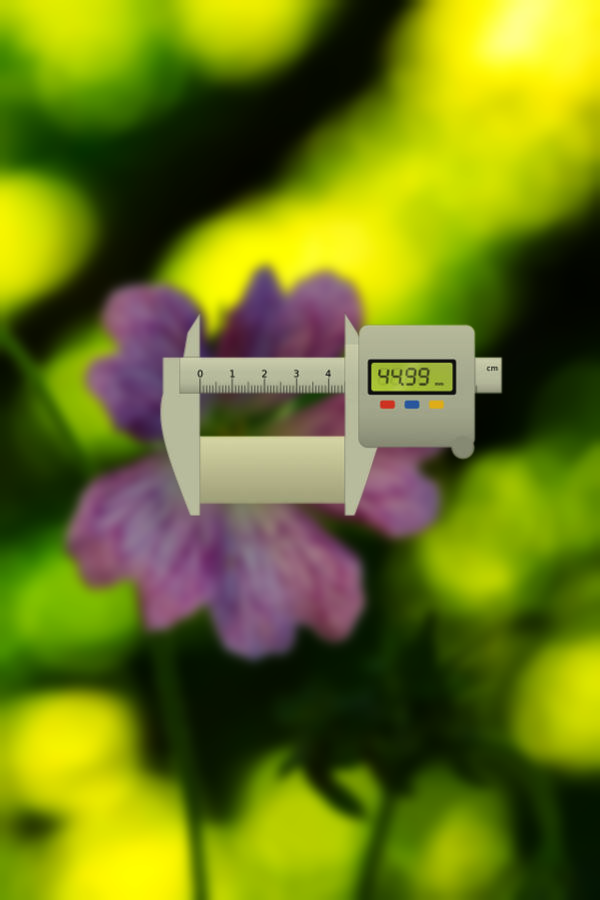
44.99 mm
